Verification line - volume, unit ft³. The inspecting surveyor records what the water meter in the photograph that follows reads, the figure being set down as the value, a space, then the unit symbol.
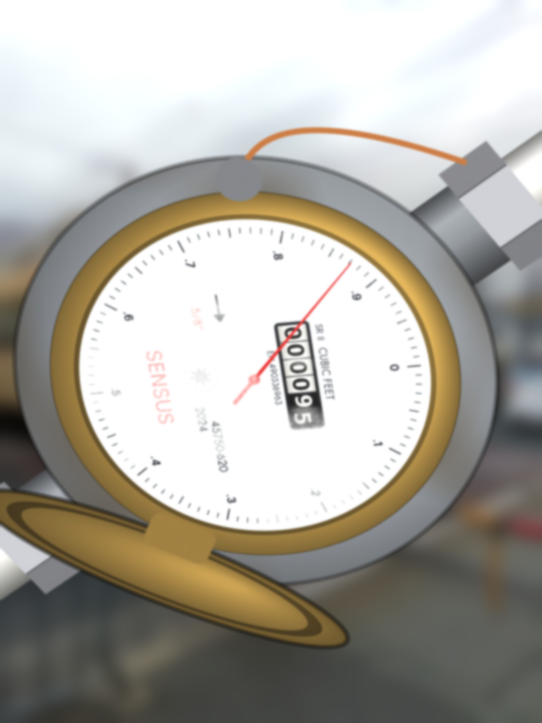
94.87 ft³
